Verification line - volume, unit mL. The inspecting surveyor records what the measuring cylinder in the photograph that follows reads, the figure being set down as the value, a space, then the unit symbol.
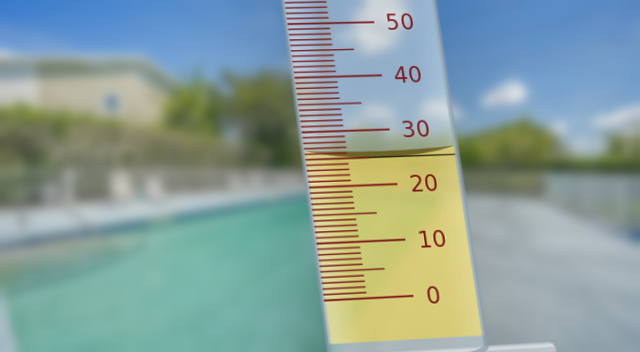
25 mL
